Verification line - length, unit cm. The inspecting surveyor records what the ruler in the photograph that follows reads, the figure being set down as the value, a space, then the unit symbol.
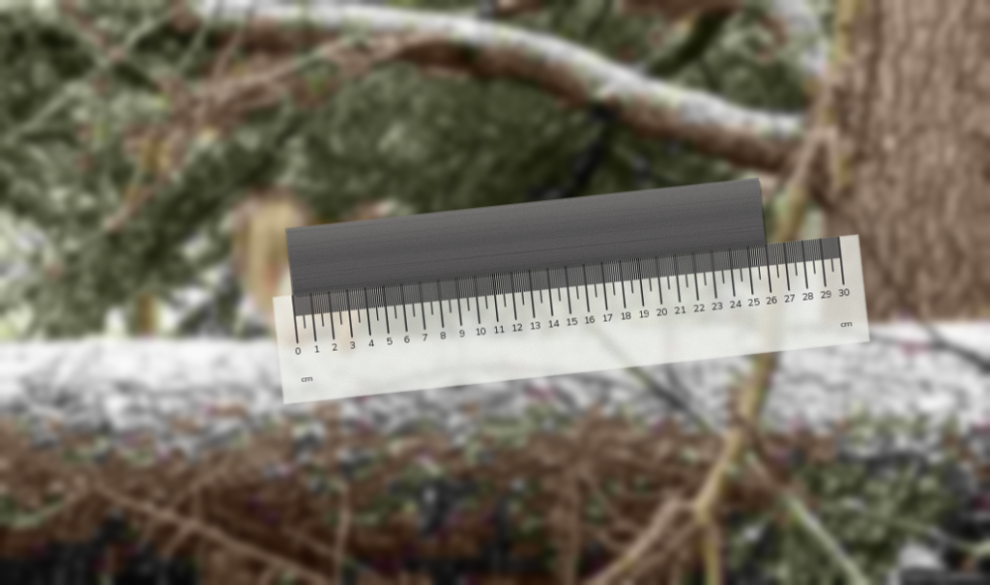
26 cm
